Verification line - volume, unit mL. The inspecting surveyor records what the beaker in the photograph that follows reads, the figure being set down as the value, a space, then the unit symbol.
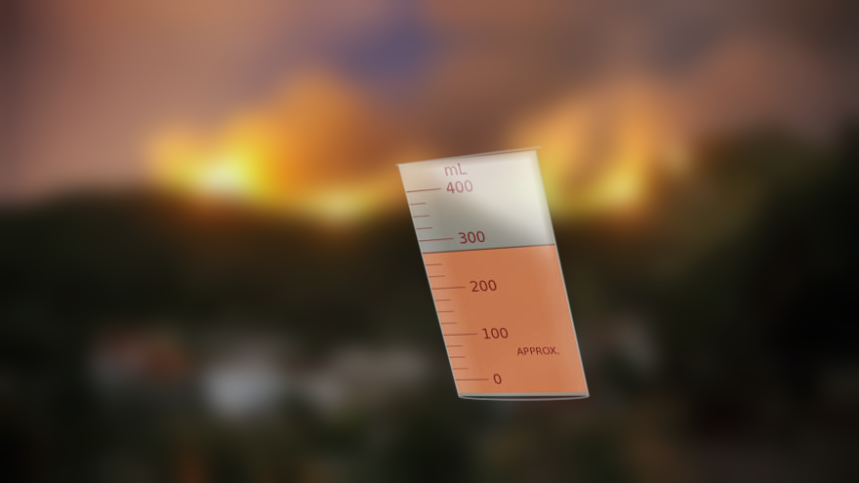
275 mL
